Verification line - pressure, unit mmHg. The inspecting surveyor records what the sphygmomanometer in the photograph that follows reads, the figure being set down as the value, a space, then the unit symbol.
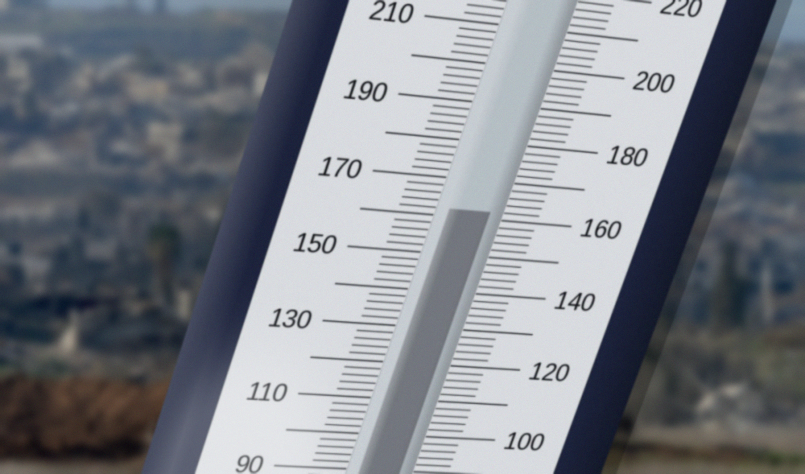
162 mmHg
